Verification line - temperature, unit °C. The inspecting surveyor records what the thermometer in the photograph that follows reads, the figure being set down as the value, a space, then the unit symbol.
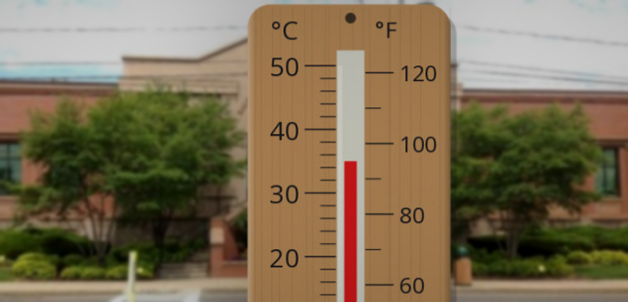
35 °C
